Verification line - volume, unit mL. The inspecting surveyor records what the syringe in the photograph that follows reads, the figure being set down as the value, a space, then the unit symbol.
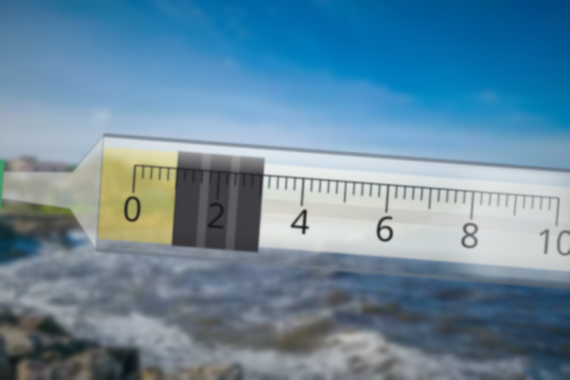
1 mL
